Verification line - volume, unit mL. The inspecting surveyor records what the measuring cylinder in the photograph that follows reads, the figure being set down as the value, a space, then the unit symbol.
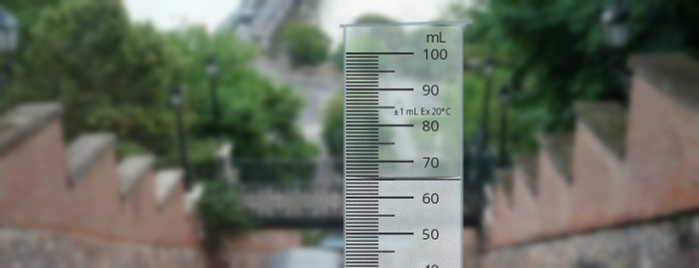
65 mL
